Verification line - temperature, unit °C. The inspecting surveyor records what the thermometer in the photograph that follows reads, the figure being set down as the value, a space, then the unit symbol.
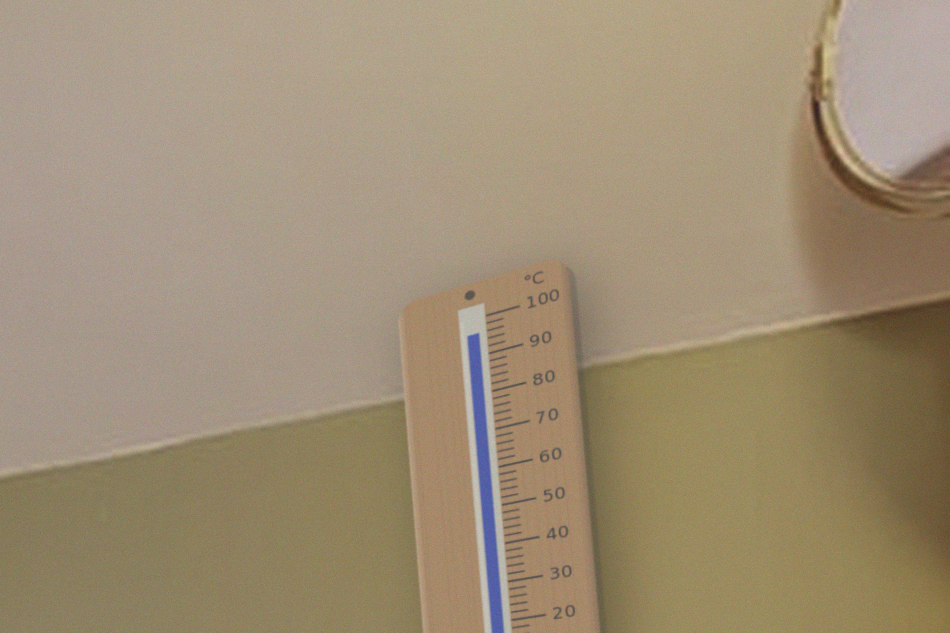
96 °C
